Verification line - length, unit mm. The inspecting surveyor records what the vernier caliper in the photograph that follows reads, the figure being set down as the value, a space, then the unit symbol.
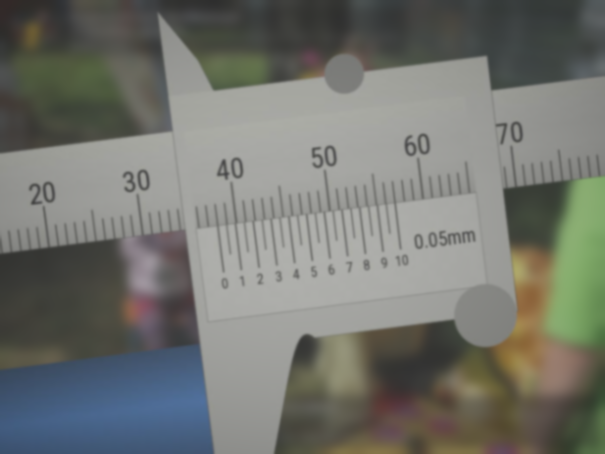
38.0 mm
